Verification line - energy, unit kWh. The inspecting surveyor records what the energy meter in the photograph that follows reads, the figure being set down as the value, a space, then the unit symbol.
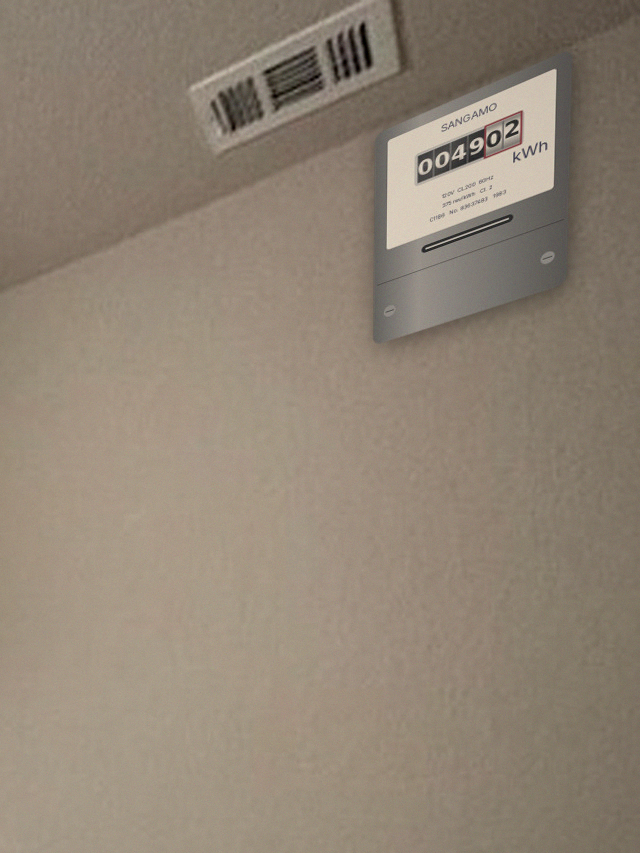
49.02 kWh
